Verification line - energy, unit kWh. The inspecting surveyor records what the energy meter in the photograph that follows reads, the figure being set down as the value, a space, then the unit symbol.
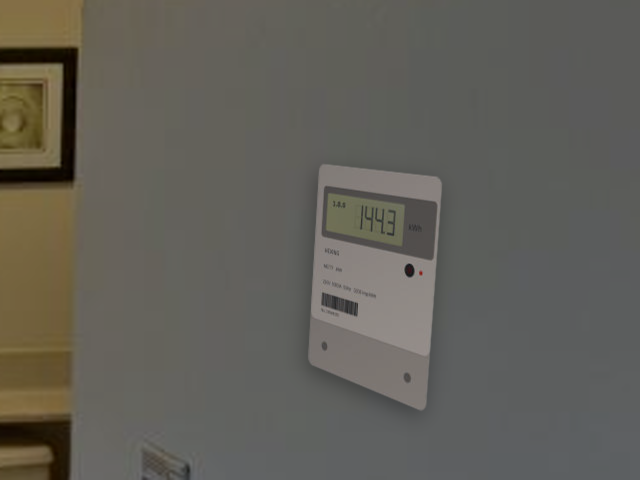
144.3 kWh
